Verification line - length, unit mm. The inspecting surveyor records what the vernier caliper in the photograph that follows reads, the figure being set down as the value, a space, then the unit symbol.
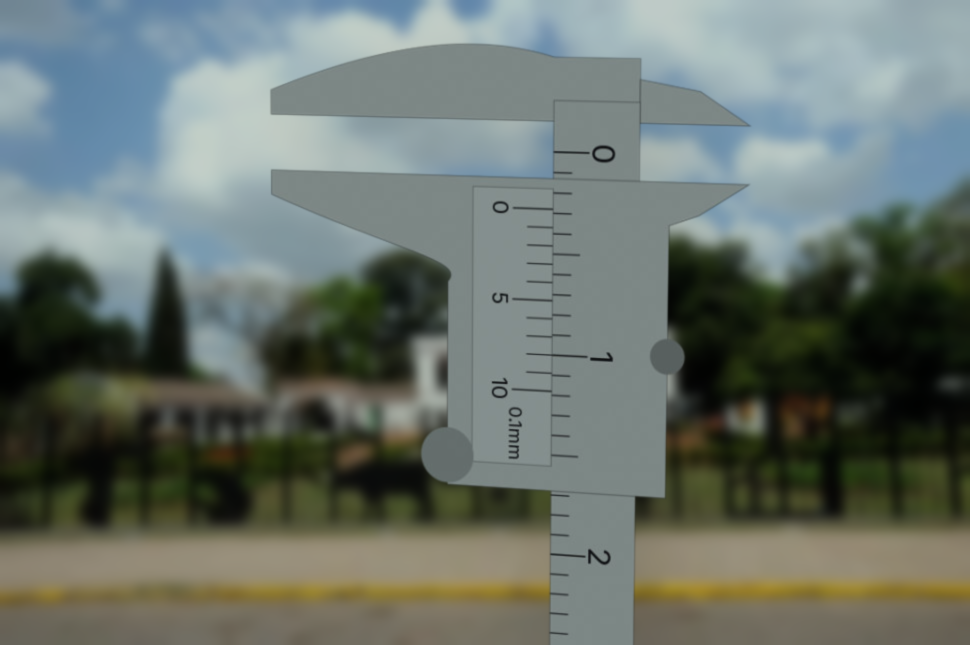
2.8 mm
